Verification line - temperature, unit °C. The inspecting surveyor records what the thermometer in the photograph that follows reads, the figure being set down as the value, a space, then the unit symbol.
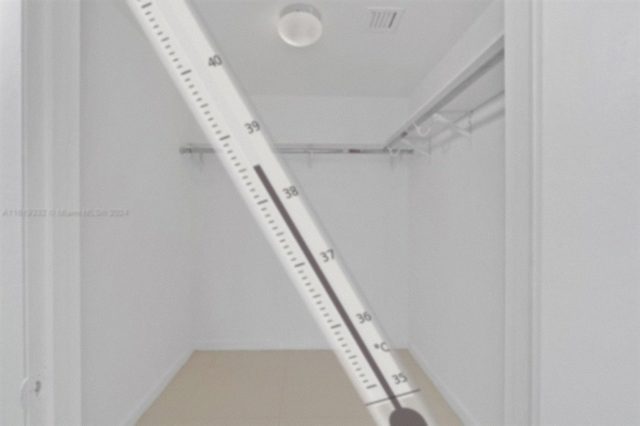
38.5 °C
